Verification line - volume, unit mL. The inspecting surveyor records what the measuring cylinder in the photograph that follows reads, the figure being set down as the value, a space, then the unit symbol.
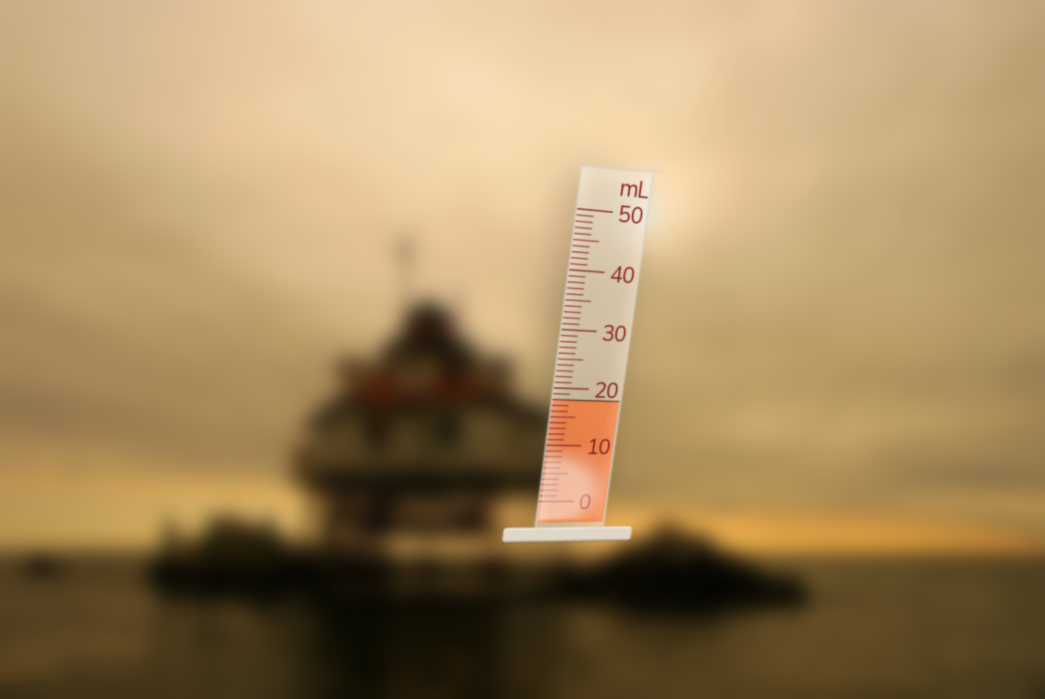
18 mL
